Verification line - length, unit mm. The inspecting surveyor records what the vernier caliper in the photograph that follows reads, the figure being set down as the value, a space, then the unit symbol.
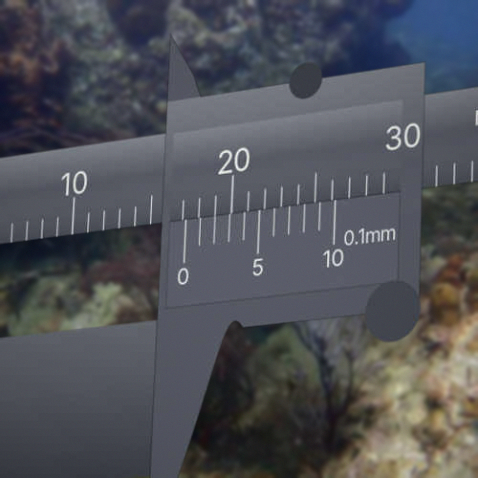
17.2 mm
